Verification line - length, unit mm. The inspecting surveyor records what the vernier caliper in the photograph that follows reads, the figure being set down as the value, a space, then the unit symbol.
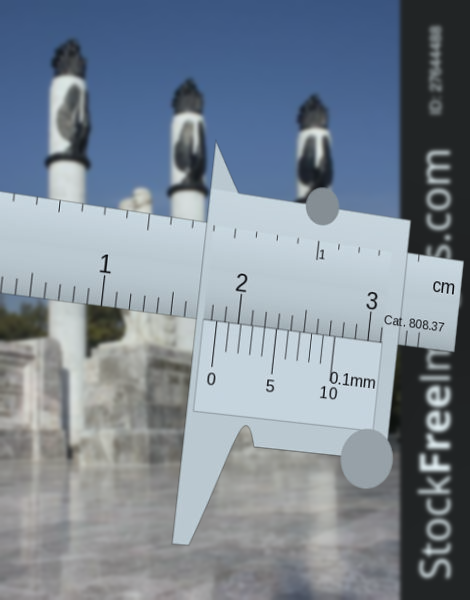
18.4 mm
